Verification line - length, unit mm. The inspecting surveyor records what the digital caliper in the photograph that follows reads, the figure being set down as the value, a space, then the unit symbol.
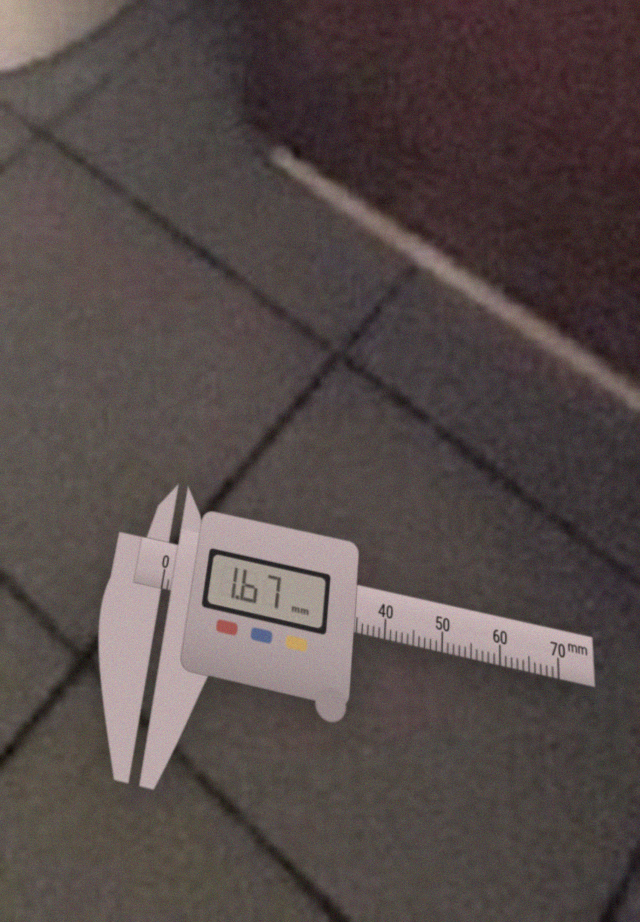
1.67 mm
